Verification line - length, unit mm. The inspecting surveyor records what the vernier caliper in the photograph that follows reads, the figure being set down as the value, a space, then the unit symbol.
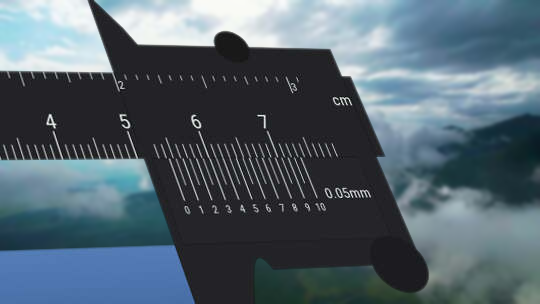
54.4 mm
